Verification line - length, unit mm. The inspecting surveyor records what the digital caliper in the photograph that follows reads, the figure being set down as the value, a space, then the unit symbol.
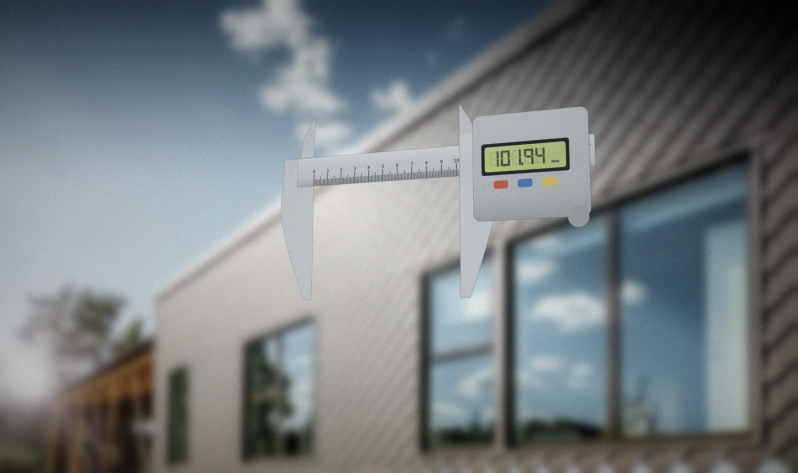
101.94 mm
